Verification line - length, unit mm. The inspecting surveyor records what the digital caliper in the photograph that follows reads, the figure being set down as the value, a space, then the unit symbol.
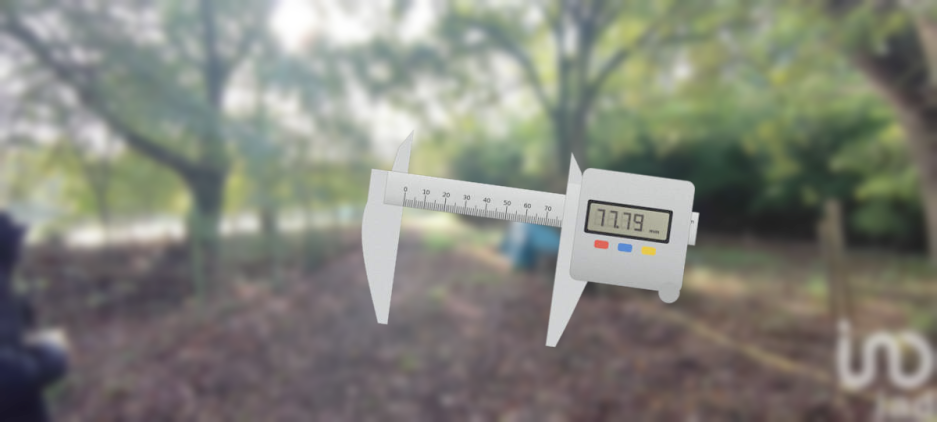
77.79 mm
